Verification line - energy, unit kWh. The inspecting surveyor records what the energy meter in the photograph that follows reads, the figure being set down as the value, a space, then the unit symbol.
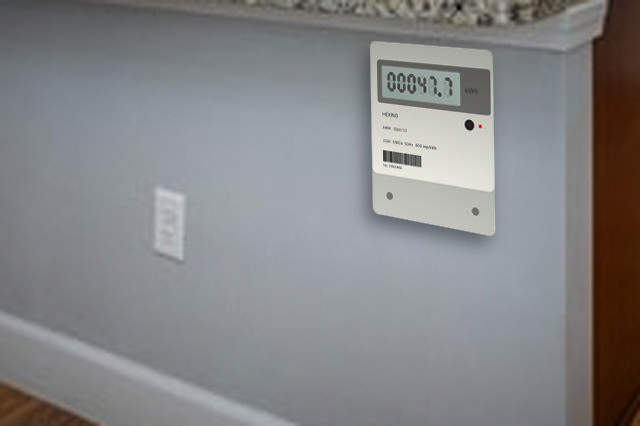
47.7 kWh
